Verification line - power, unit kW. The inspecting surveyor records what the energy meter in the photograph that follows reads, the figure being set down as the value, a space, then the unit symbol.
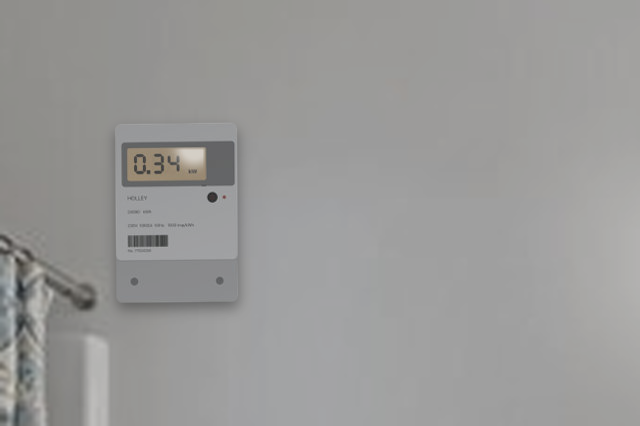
0.34 kW
